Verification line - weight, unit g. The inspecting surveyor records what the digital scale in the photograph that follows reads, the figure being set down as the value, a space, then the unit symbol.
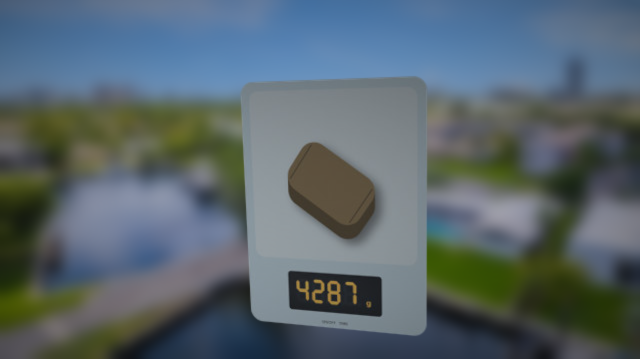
4287 g
